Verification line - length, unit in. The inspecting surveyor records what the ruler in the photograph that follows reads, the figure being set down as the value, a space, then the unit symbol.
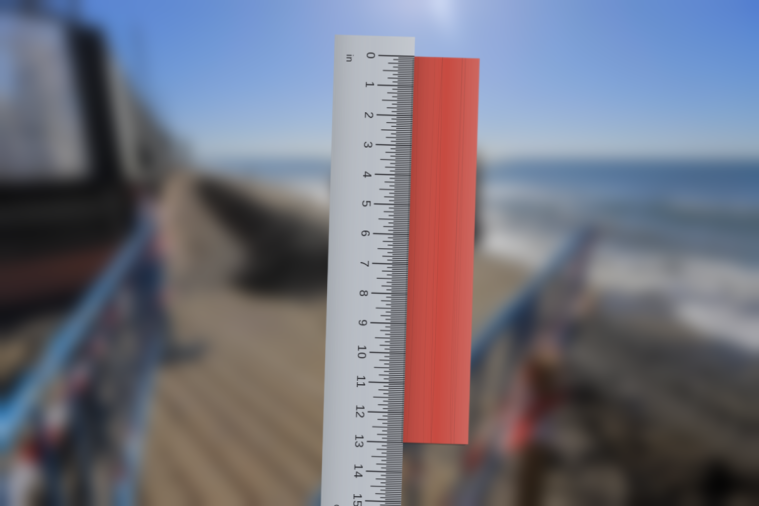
13 in
